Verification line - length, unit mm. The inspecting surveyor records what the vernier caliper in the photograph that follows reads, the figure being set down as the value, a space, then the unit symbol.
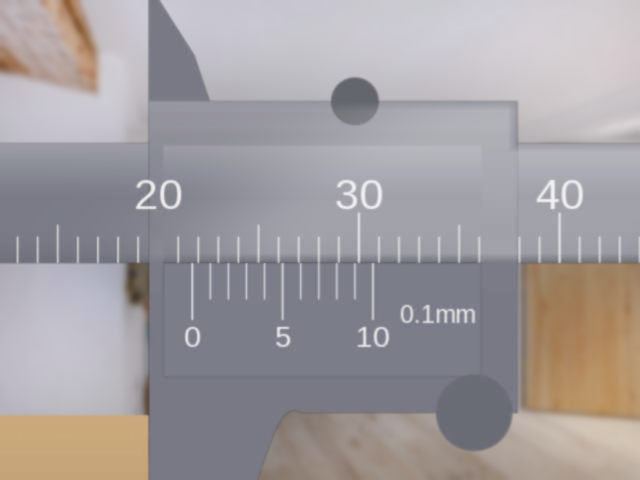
21.7 mm
